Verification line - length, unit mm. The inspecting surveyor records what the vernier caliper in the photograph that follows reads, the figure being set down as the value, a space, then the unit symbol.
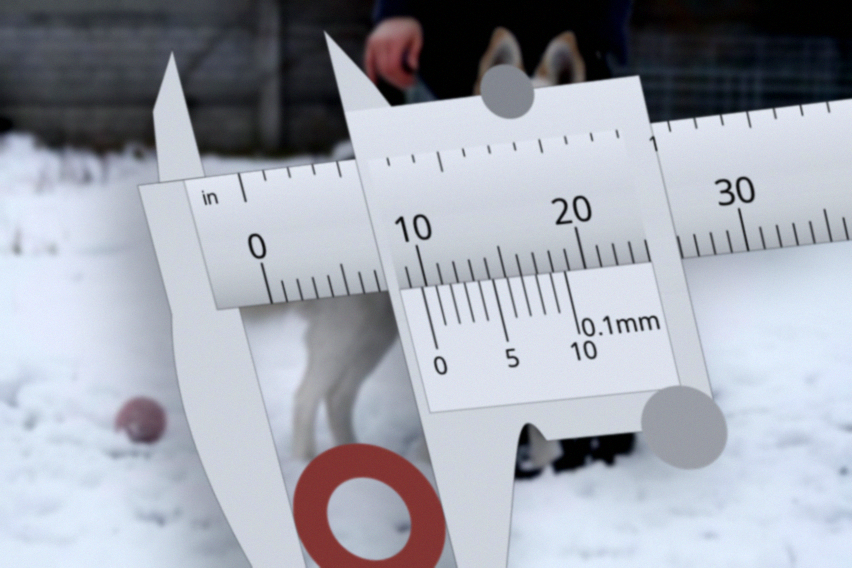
9.7 mm
